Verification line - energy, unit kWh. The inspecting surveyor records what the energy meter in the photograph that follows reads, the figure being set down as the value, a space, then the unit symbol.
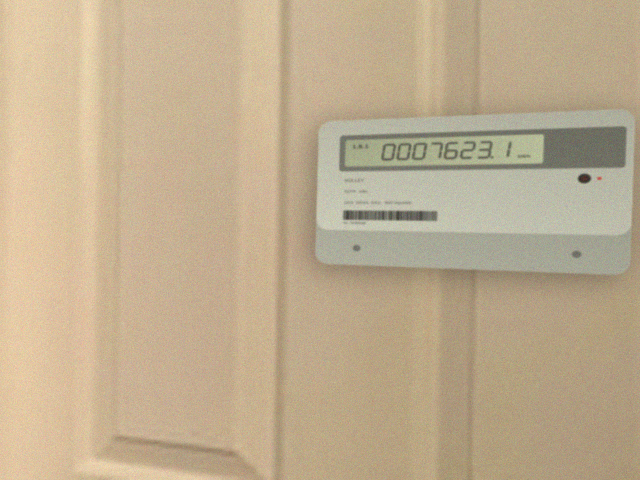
7623.1 kWh
